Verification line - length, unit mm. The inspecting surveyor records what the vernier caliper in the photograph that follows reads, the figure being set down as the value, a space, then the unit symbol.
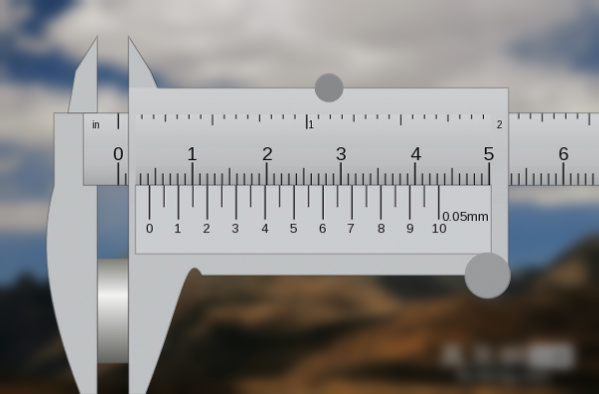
4.2 mm
